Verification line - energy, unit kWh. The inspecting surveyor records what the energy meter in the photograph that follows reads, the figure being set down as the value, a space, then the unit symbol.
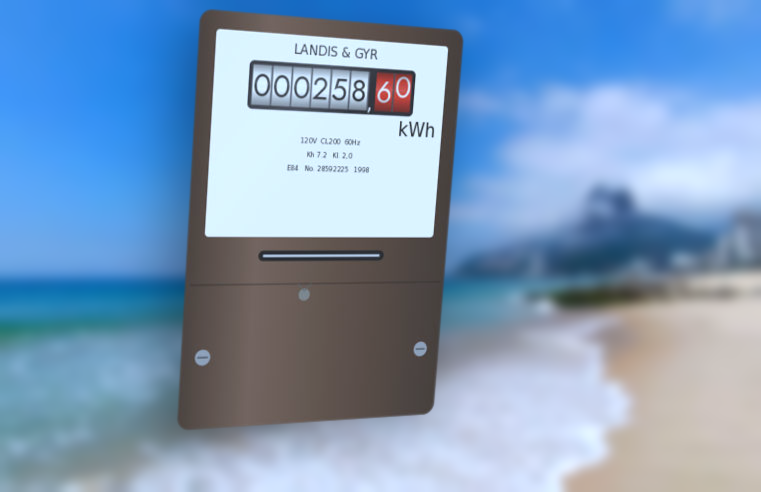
258.60 kWh
